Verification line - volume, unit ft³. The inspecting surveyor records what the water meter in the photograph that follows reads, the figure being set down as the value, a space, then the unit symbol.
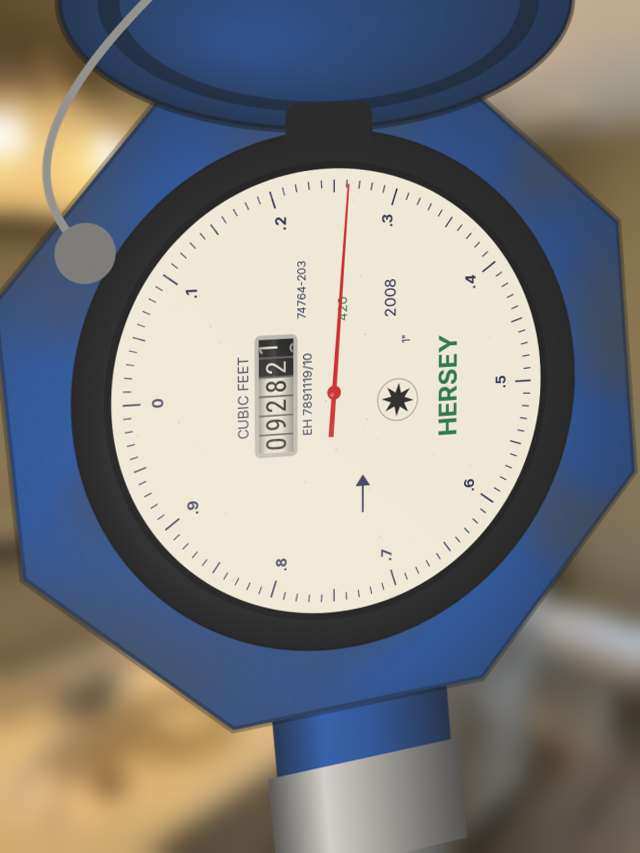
92821.26 ft³
